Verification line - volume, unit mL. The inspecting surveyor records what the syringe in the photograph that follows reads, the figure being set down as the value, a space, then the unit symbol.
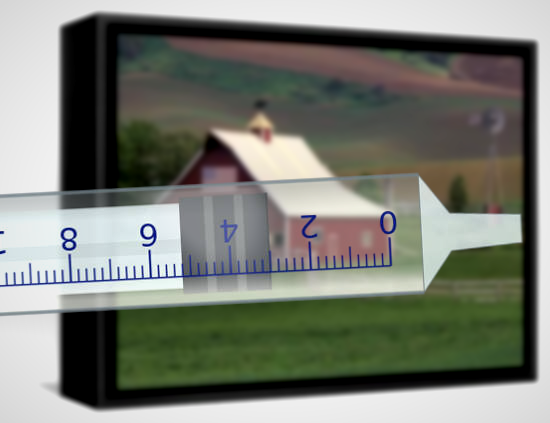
3 mL
